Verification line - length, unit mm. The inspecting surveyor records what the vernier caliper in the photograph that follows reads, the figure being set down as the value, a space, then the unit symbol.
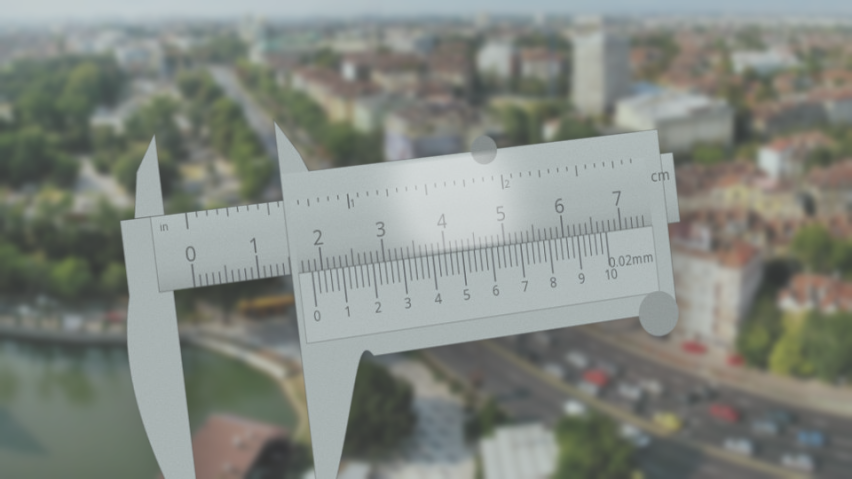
18.4 mm
